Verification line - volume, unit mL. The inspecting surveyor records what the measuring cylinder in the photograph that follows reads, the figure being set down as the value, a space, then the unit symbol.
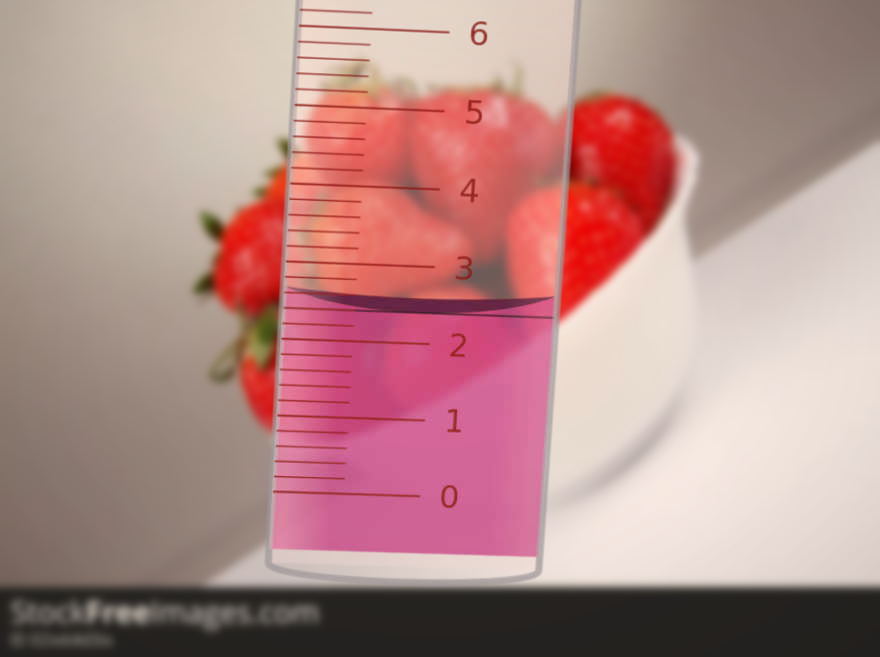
2.4 mL
